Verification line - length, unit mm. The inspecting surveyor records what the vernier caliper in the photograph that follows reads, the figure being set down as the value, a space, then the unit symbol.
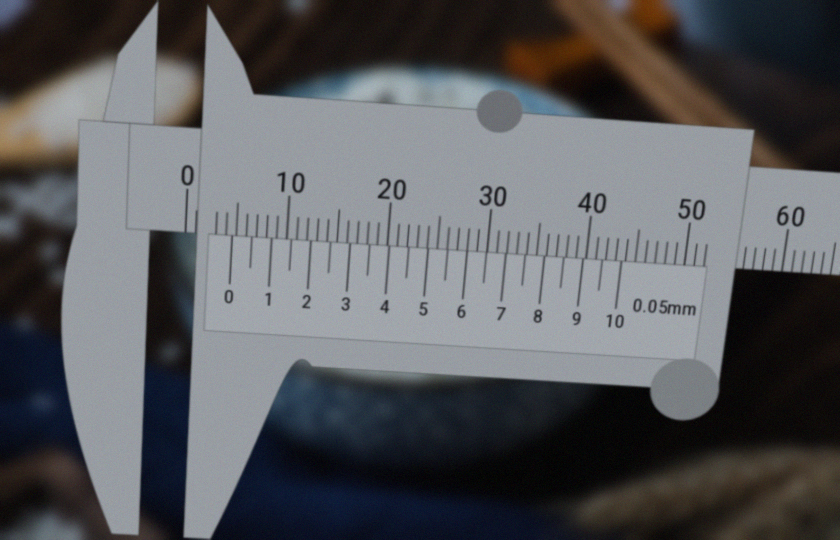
4.6 mm
